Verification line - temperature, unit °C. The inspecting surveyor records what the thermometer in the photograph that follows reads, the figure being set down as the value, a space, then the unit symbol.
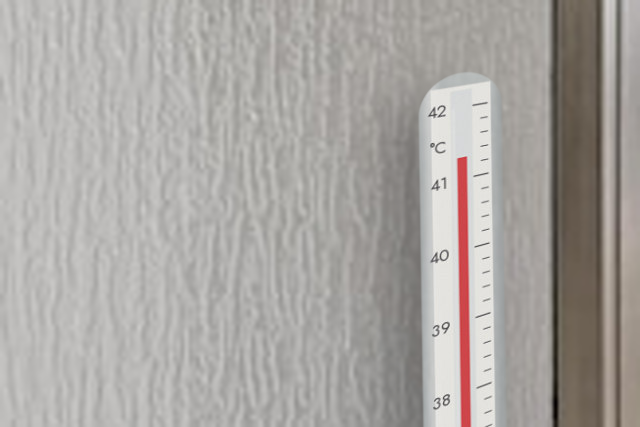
41.3 °C
